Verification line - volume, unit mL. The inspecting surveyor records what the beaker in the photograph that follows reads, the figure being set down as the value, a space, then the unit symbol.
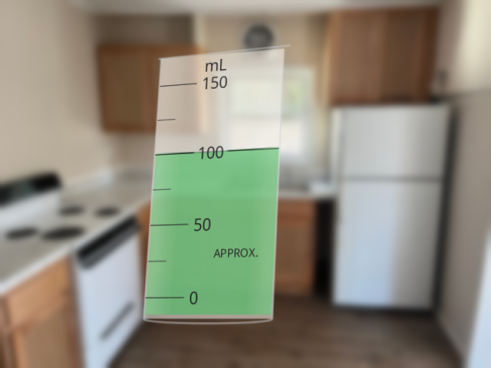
100 mL
